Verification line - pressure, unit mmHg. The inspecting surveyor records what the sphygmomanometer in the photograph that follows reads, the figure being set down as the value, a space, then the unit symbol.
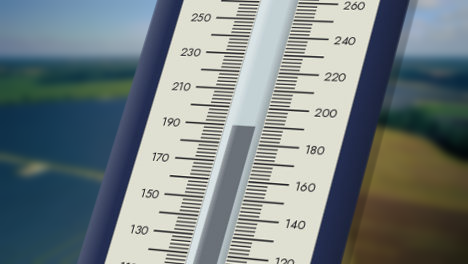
190 mmHg
